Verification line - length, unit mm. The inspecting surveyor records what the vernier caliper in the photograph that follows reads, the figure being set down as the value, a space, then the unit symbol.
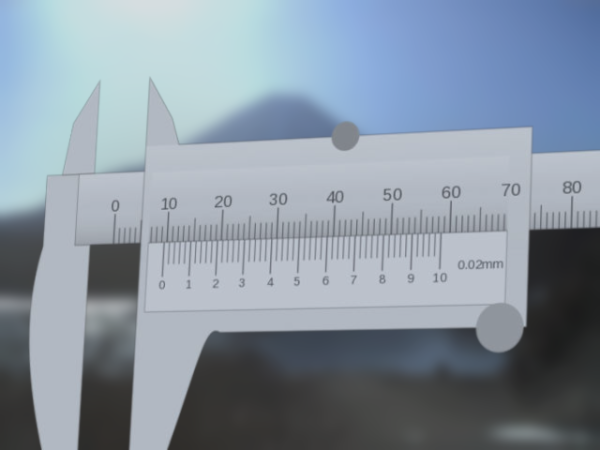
9.5 mm
